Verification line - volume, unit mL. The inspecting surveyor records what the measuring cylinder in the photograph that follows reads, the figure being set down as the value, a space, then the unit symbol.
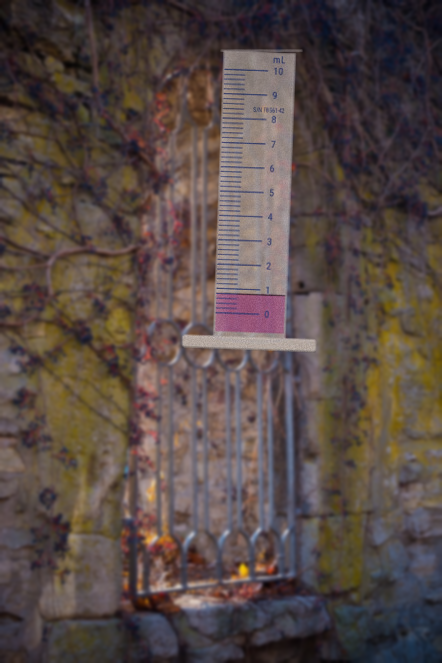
0.8 mL
